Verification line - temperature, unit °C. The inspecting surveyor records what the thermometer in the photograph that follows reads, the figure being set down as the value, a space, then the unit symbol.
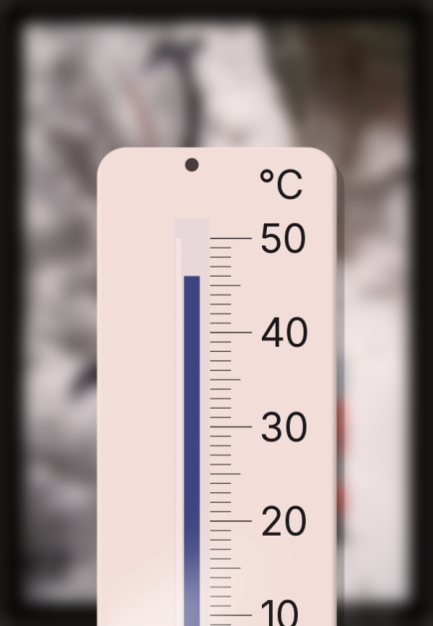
46 °C
